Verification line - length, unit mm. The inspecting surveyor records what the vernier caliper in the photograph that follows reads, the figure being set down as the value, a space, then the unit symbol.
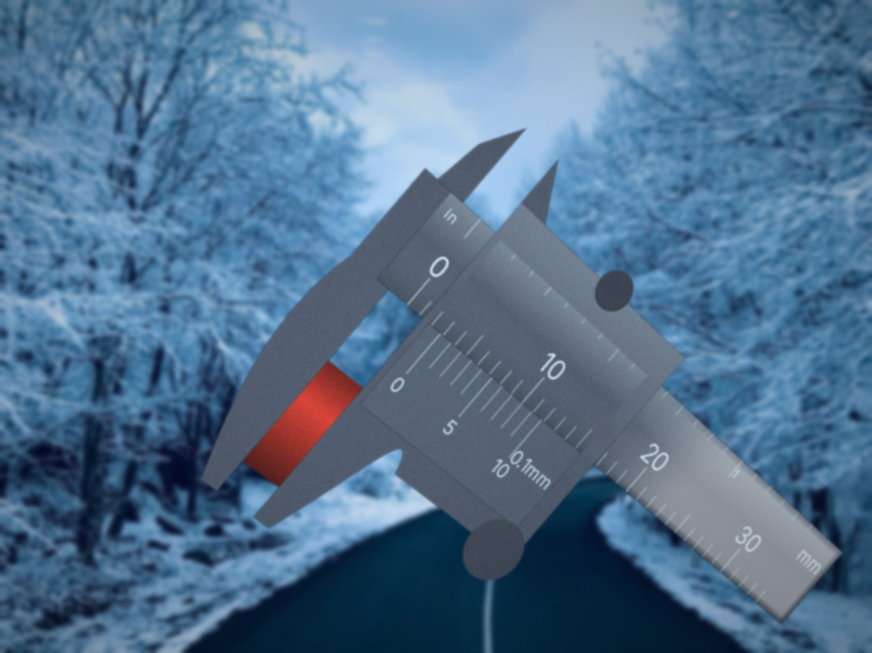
2.8 mm
